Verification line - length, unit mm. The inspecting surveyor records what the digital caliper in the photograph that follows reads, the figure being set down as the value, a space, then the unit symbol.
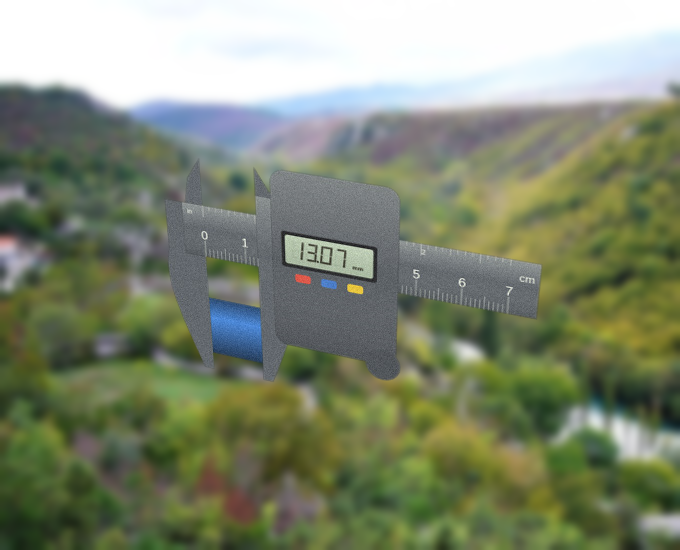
13.07 mm
